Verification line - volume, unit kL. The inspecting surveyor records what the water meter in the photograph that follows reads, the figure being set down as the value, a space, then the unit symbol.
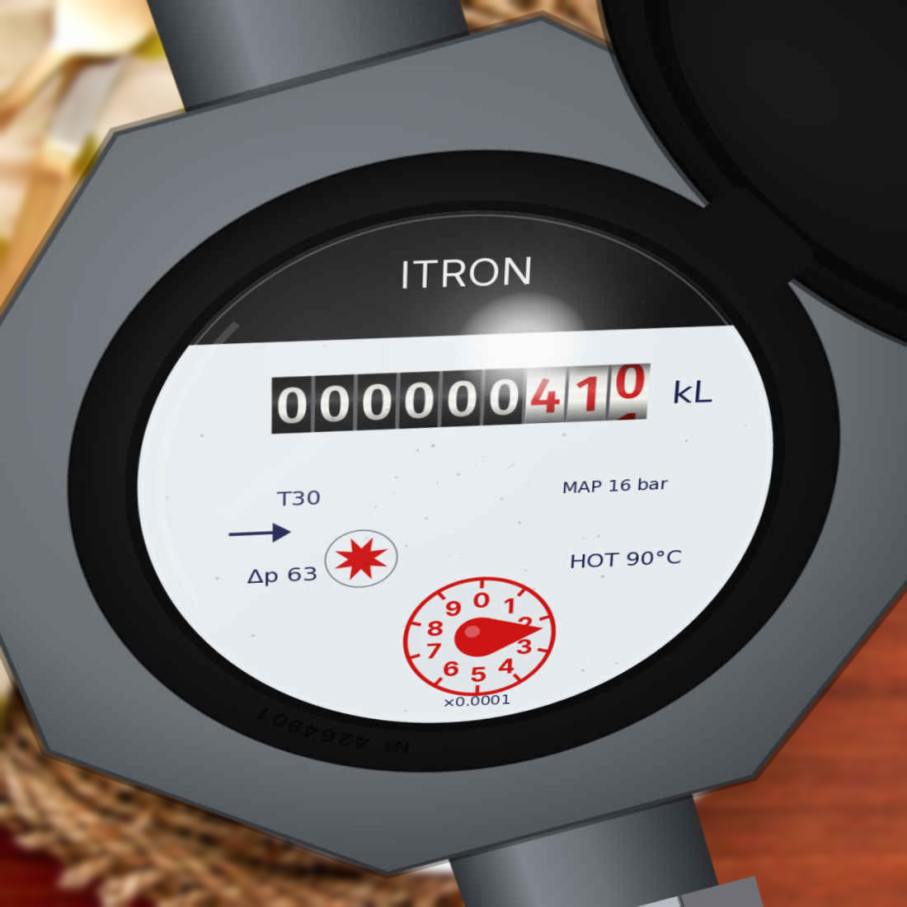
0.4102 kL
